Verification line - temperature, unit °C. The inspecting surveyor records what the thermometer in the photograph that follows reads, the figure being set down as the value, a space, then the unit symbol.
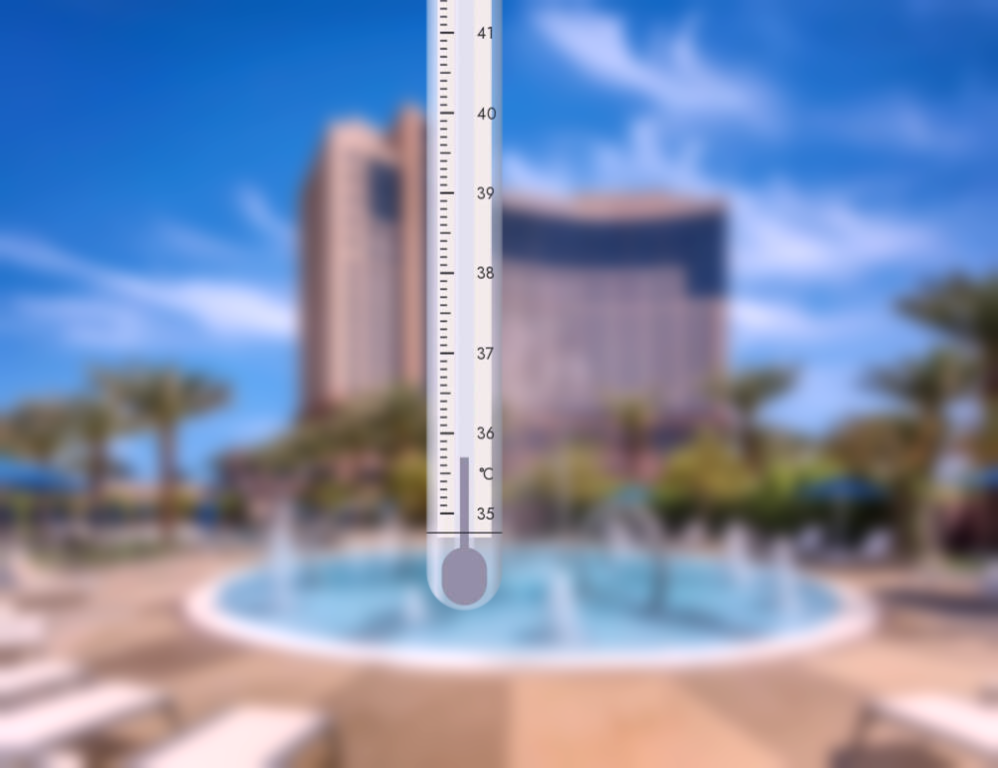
35.7 °C
